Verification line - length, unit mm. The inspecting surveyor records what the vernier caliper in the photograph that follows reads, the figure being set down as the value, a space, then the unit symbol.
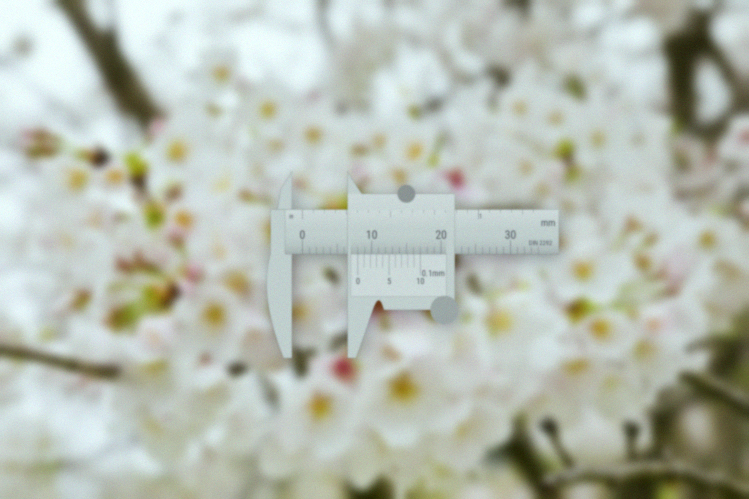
8.0 mm
